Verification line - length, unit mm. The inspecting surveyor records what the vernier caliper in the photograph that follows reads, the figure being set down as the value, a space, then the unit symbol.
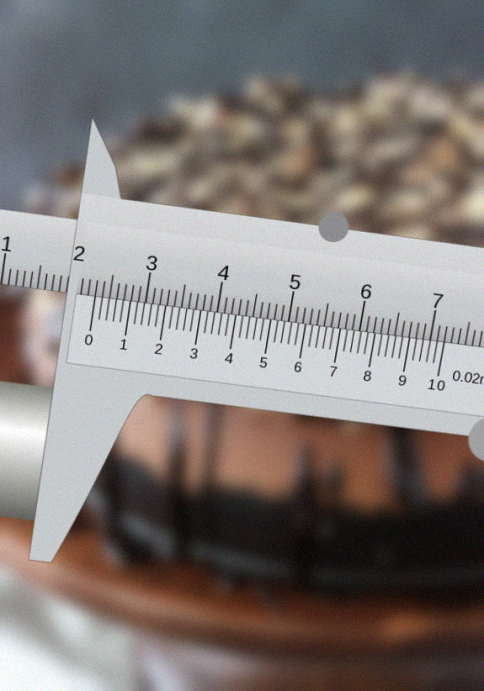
23.0 mm
